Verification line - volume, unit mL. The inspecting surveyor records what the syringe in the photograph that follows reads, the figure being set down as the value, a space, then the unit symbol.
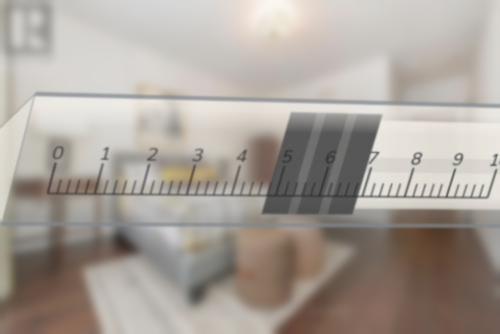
4.8 mL
